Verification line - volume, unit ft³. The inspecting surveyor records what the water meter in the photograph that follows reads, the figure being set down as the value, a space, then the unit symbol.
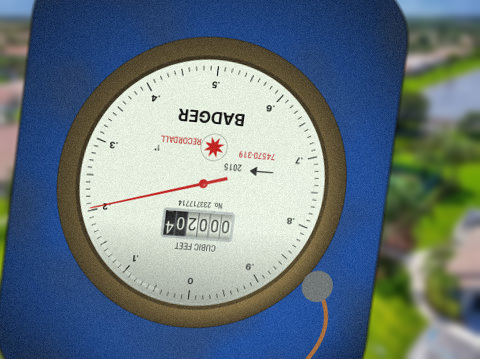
204.20 ft³
